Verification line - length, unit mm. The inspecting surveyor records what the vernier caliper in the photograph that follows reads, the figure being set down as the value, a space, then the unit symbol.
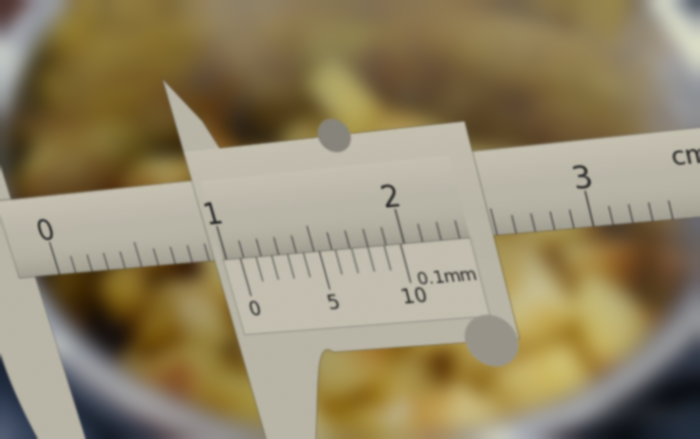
10.8 mm
